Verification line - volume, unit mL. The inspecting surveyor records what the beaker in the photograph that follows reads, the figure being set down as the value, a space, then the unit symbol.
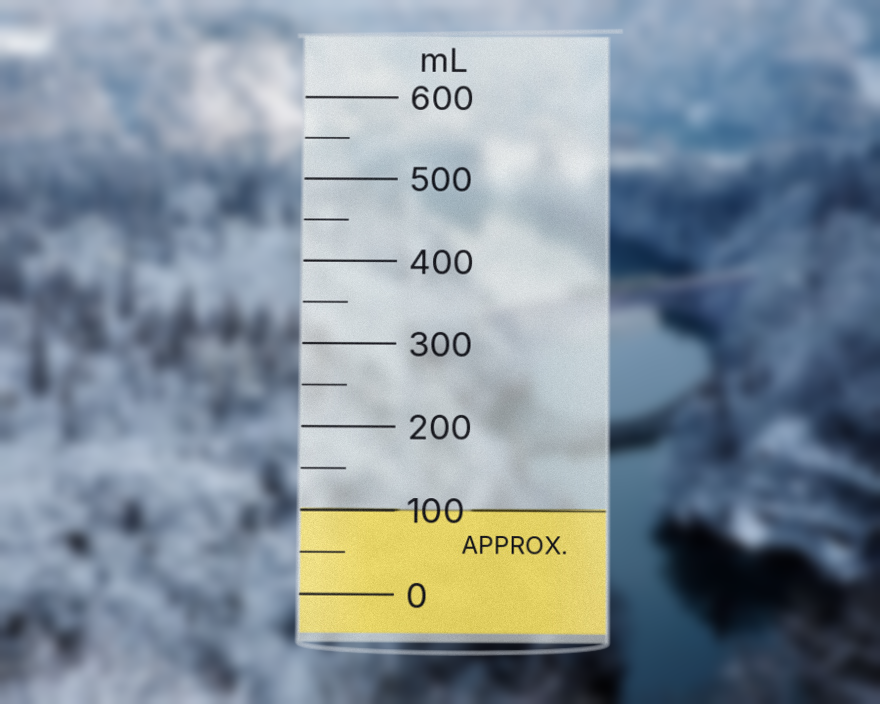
100 mL
